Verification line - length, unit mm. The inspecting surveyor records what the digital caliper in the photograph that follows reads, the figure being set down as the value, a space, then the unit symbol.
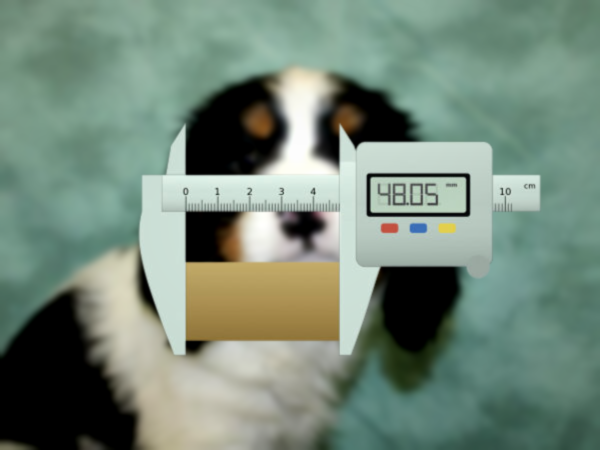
48.05 mm
